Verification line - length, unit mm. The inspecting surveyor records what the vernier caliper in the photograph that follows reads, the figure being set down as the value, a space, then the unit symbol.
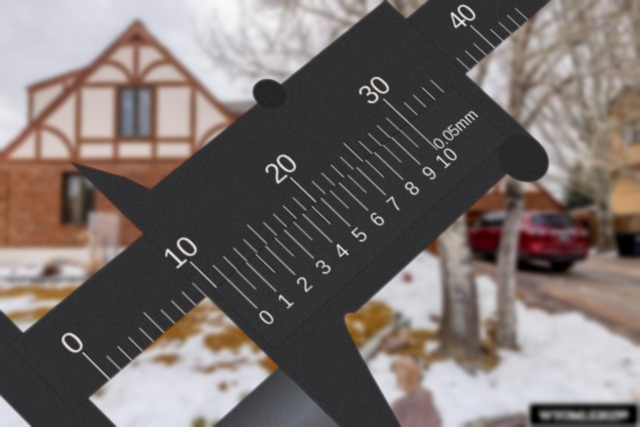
11.0 mm
